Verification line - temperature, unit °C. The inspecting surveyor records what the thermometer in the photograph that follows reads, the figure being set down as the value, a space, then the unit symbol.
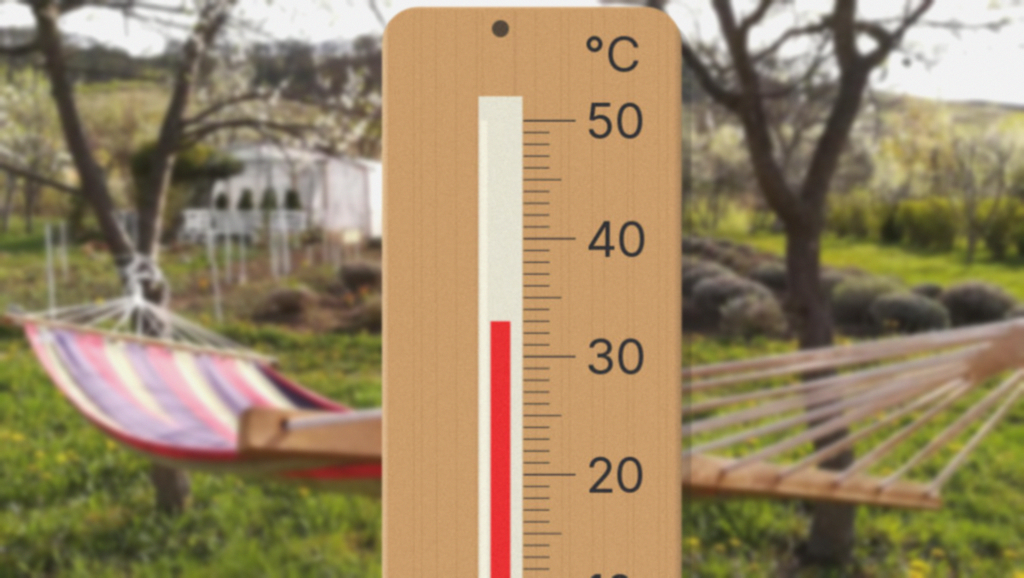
33 °C
